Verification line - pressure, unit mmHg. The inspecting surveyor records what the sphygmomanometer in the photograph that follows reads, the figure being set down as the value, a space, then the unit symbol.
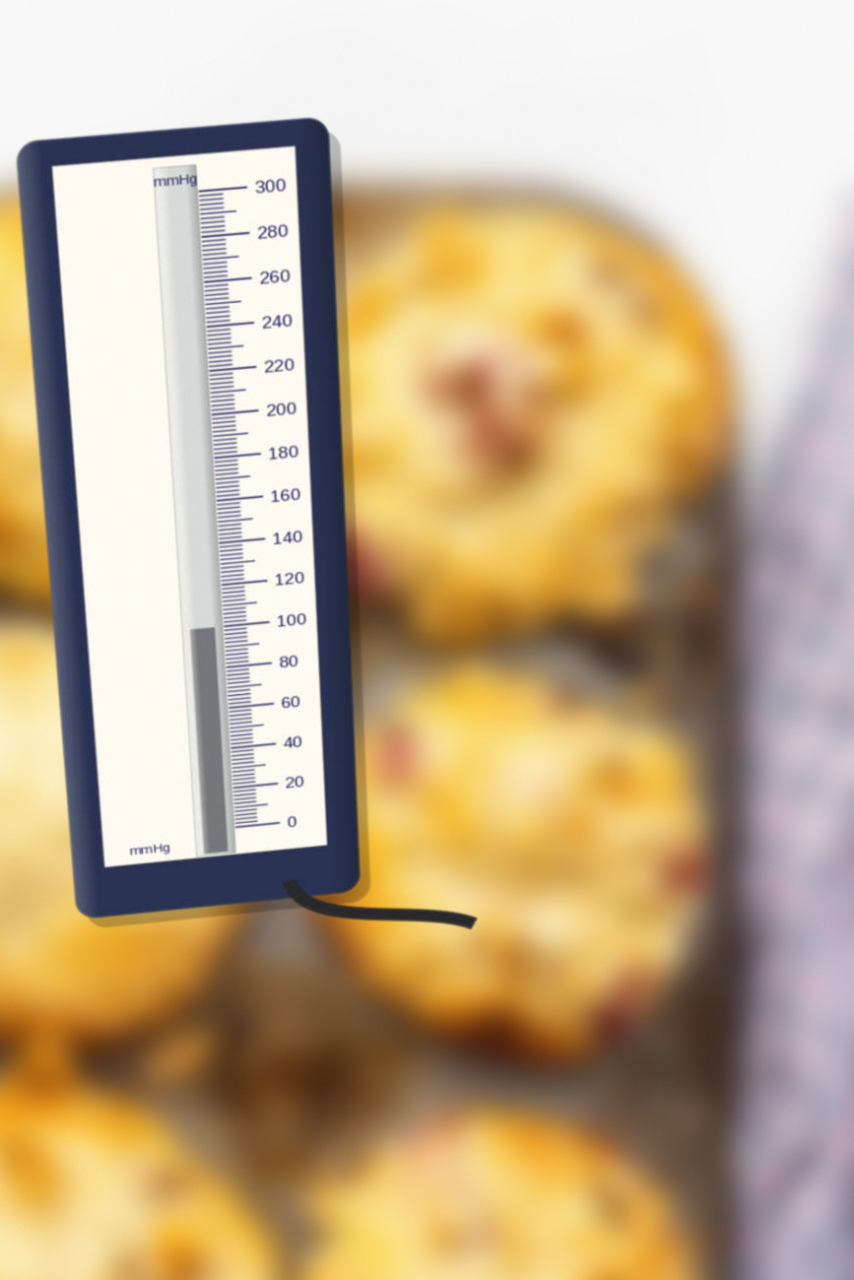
100 mmHg
